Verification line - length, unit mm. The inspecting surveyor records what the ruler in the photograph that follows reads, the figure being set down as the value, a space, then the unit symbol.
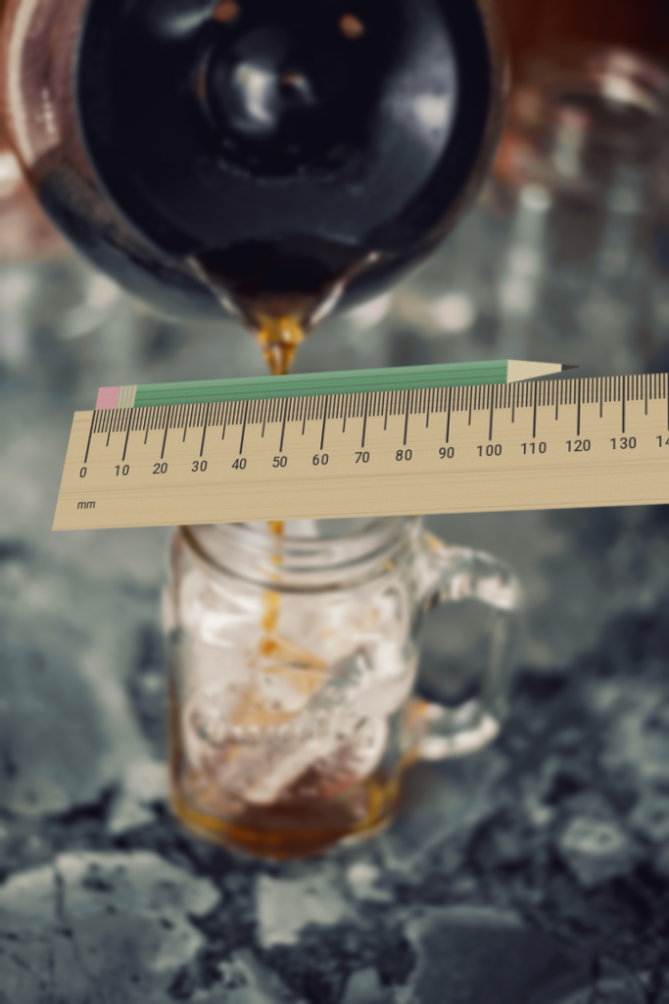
120 mm
